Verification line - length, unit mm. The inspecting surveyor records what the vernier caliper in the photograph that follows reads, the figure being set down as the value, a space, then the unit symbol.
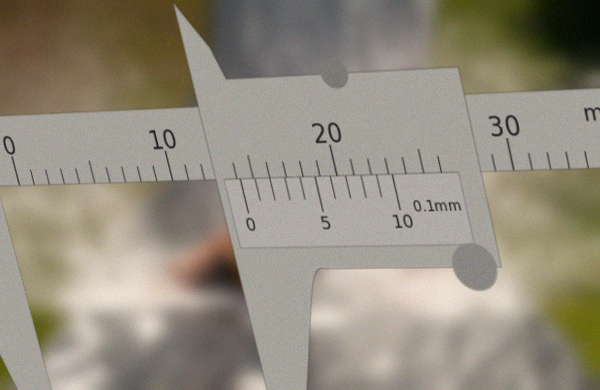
14.2 mm
